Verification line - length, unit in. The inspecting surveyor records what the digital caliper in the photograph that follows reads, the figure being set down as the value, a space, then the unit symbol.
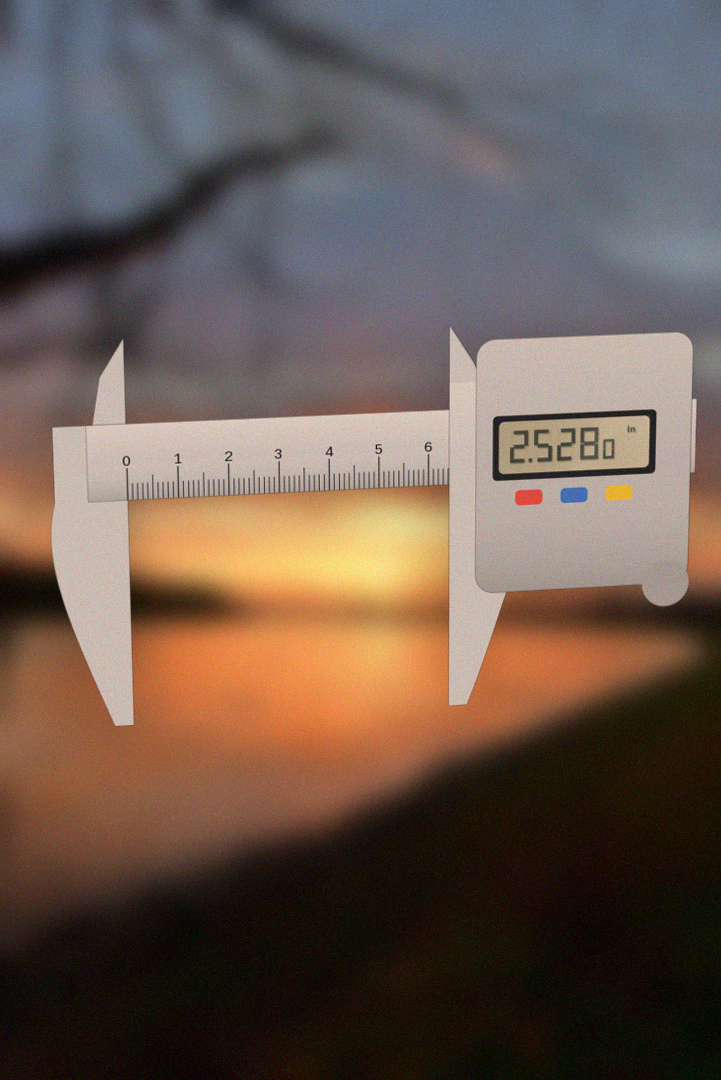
2.5280 in
